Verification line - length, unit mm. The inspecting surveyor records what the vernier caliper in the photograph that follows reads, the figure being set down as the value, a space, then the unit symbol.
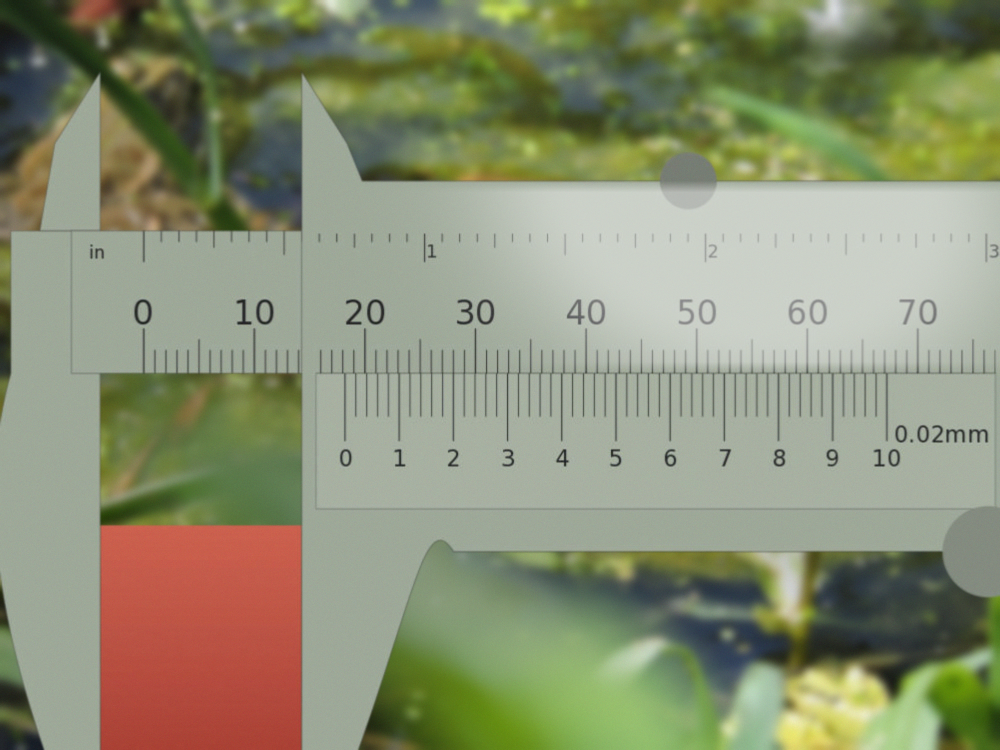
18.2 mm
